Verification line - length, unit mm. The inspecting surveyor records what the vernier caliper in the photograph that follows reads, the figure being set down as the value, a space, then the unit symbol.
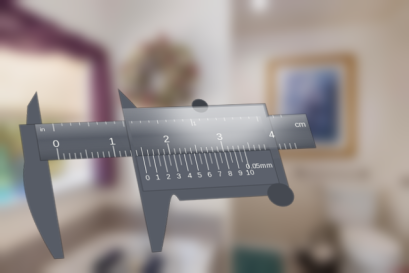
15.0 mm
